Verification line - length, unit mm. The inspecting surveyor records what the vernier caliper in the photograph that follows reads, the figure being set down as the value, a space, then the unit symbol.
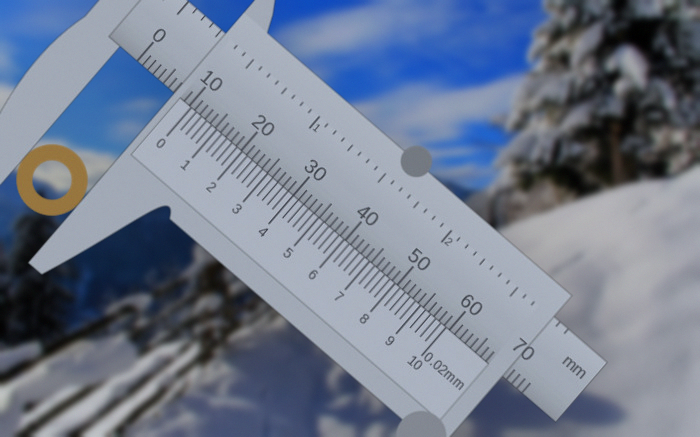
10.4 mm
